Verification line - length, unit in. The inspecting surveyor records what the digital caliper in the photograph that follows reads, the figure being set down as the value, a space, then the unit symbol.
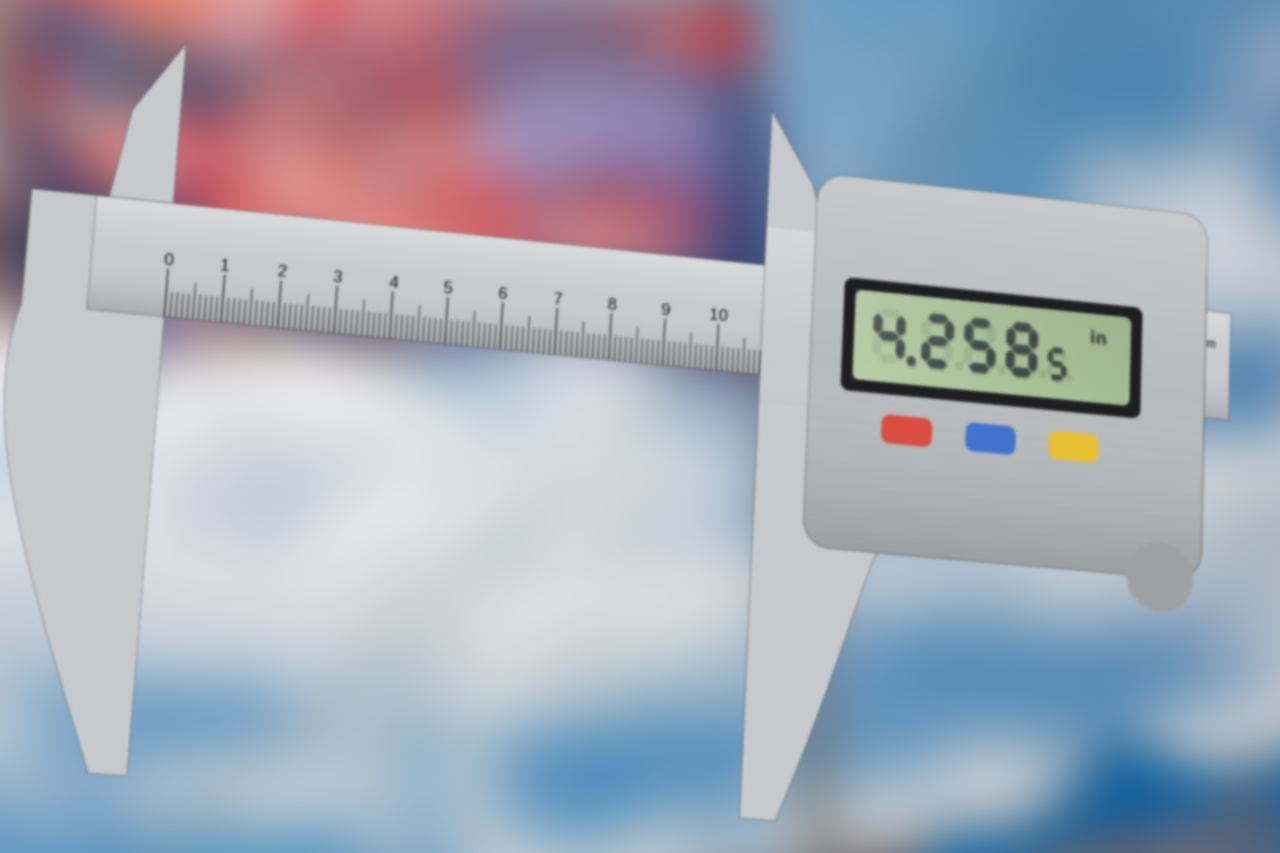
4.2585 in
